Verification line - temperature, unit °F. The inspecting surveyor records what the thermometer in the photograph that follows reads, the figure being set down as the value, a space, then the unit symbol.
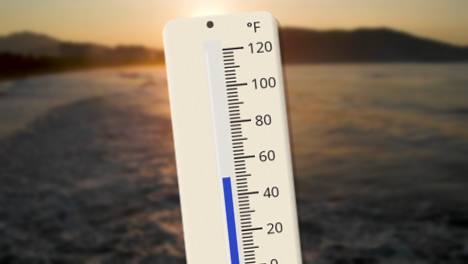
50 °F
